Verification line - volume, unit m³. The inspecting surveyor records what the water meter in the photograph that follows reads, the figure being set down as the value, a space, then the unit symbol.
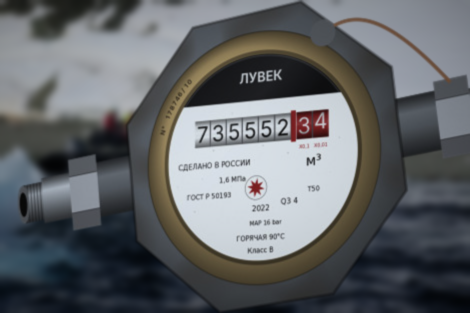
735552.34 m³
